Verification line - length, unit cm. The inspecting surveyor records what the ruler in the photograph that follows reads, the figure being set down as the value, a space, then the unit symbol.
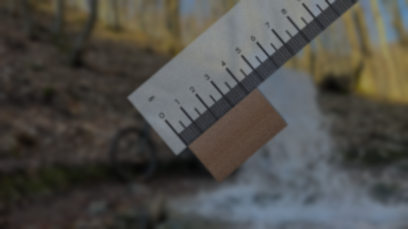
4.5 cm
